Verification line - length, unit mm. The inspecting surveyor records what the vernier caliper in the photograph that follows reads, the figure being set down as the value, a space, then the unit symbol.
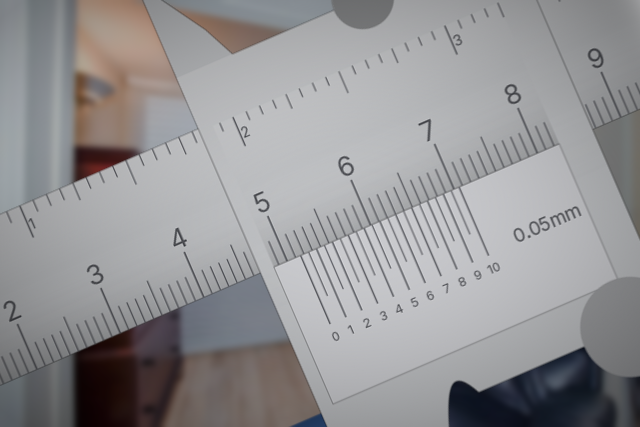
51.6 mm
